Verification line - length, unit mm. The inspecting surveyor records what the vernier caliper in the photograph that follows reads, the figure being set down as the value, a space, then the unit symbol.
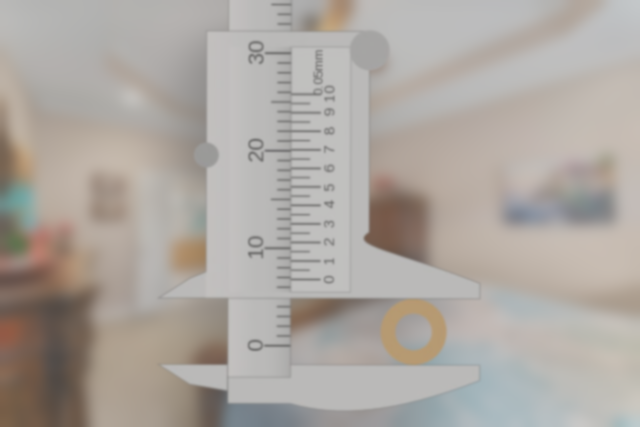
6.8 mm
